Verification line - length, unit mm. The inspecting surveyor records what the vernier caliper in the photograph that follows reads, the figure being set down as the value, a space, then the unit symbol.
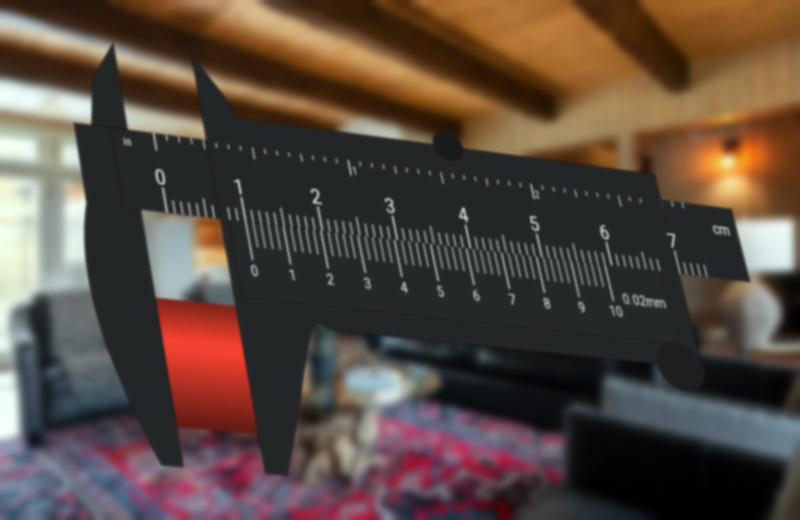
10.0 mm
